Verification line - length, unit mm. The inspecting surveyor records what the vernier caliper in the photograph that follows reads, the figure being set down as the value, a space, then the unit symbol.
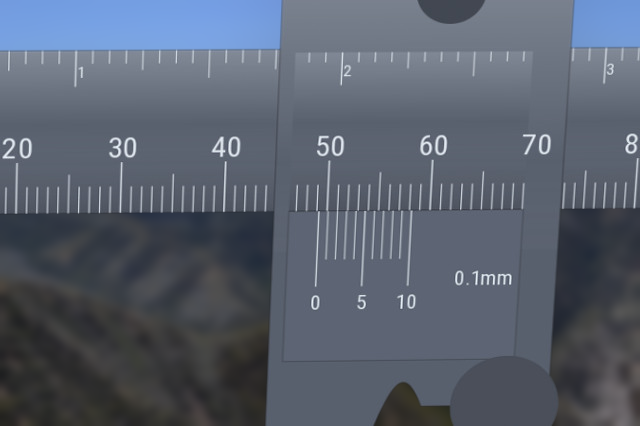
49.2 mm
